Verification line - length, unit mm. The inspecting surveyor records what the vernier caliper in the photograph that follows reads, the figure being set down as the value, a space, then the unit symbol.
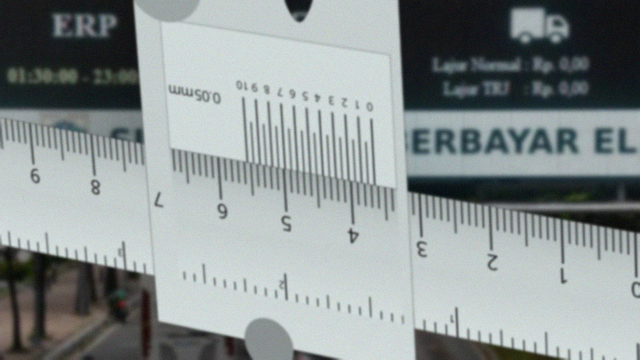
36.5 mm
